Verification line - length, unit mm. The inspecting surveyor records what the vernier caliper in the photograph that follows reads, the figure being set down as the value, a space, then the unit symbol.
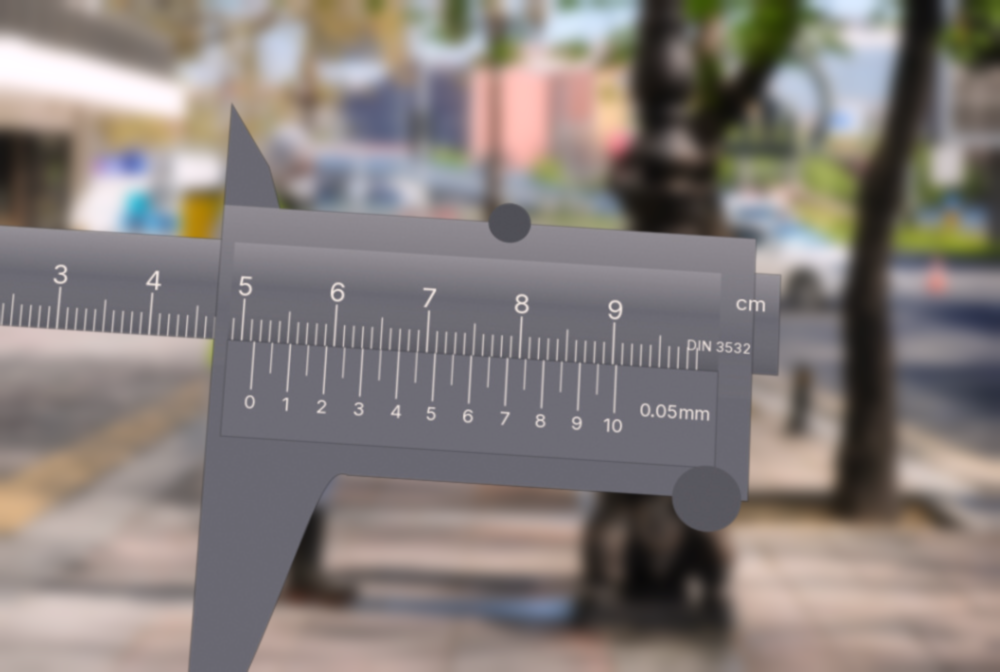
51.4 mm
